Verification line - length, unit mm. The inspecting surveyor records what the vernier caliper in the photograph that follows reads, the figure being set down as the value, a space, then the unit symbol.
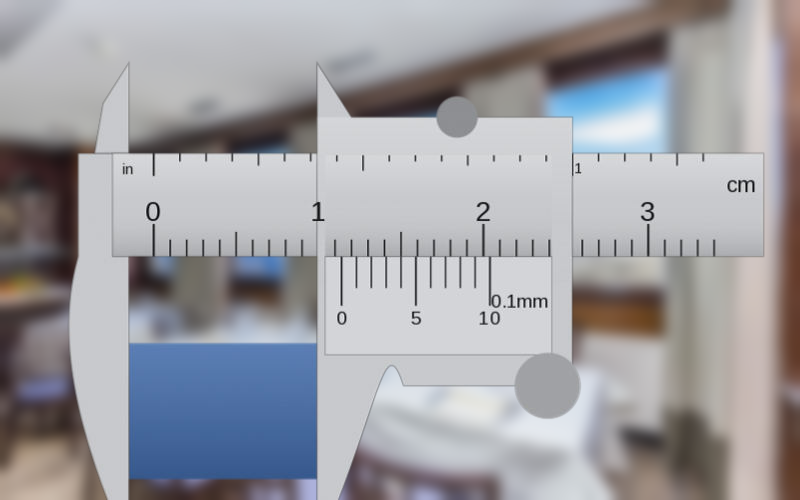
11.4 mm
